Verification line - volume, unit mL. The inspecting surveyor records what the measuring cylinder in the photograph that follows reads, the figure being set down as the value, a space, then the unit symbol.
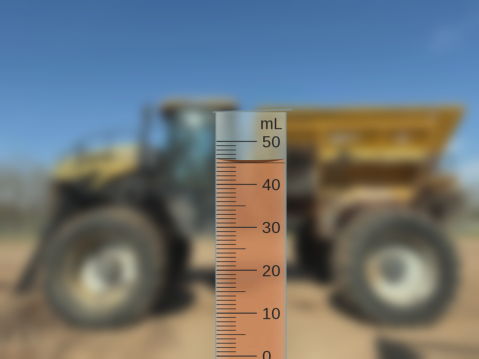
45 mL
